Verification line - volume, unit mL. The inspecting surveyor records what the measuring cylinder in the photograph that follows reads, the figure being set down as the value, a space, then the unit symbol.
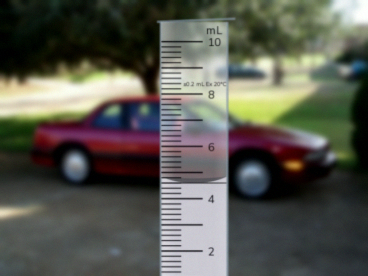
4.6 mL
